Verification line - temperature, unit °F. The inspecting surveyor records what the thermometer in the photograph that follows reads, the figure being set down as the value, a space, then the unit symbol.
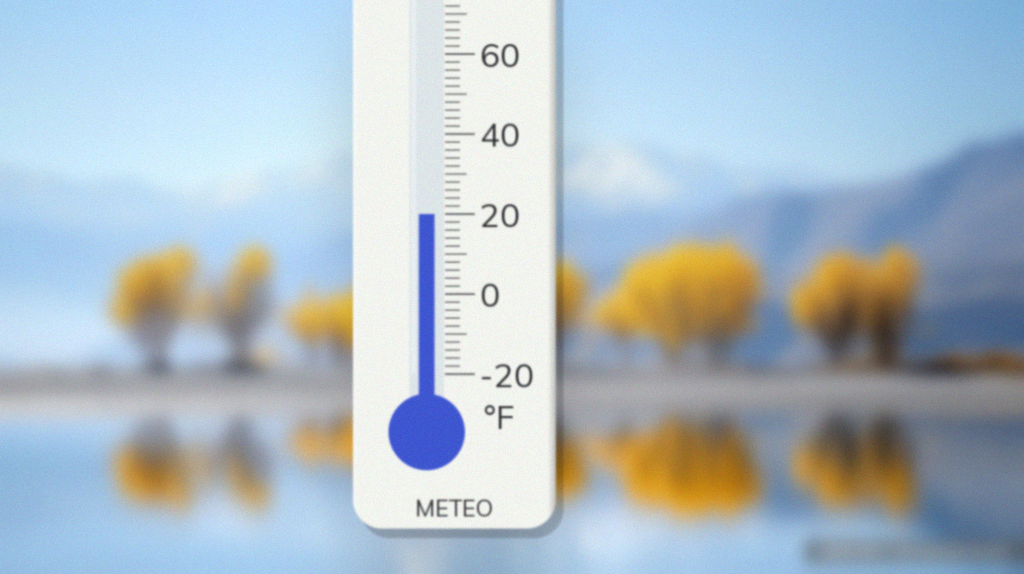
20 °F
